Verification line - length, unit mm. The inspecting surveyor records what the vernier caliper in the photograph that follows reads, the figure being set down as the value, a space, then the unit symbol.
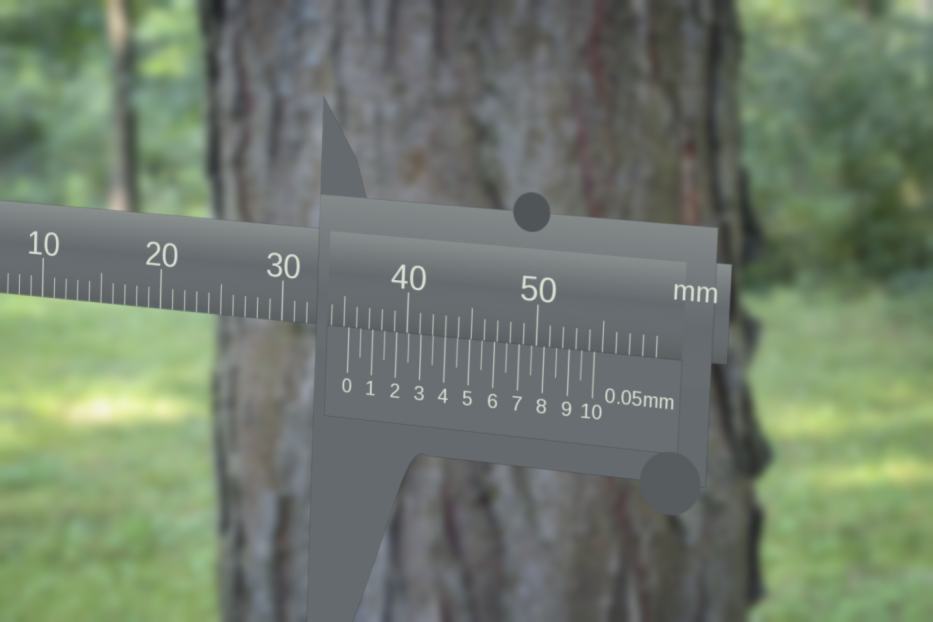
35.4 mm
